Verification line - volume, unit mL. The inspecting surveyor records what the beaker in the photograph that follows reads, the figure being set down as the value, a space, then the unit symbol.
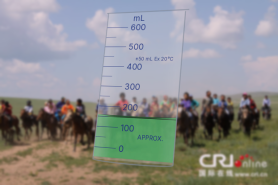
150 mL
